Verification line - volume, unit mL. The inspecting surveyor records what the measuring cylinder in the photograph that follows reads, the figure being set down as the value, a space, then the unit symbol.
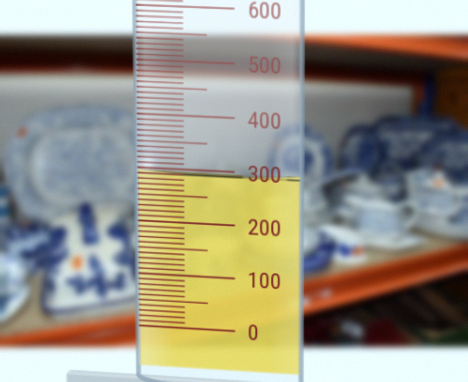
290 mL
